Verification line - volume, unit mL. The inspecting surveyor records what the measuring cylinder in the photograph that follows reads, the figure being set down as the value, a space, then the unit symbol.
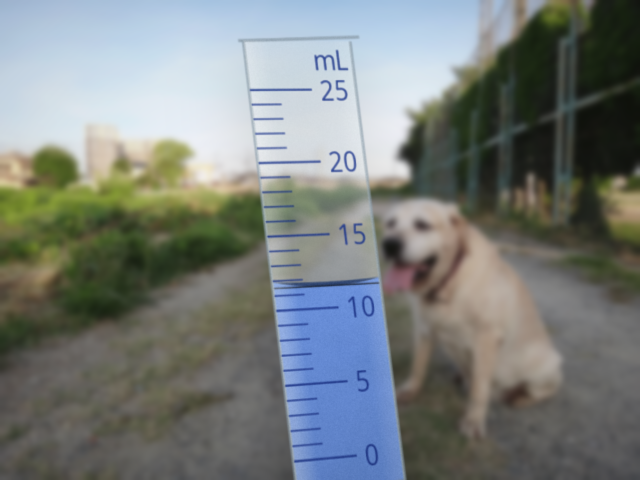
11.5 mL
